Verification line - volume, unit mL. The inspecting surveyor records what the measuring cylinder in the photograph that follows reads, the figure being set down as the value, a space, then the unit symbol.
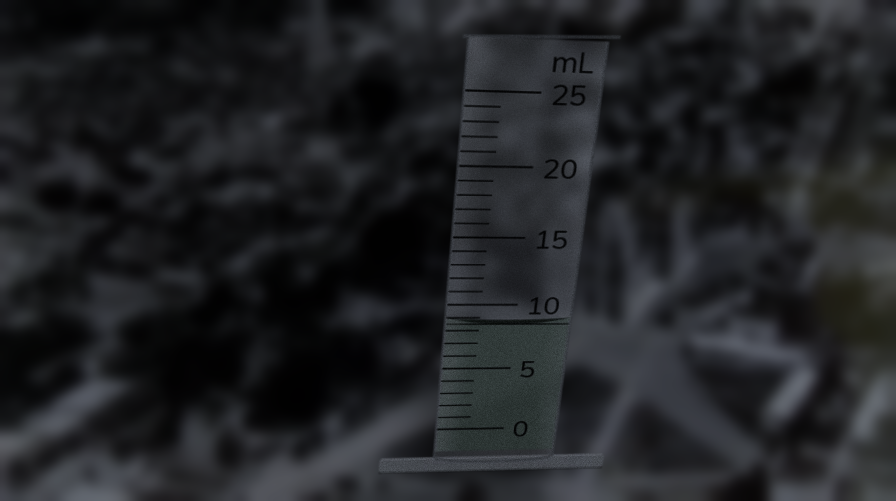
8.5 mL
